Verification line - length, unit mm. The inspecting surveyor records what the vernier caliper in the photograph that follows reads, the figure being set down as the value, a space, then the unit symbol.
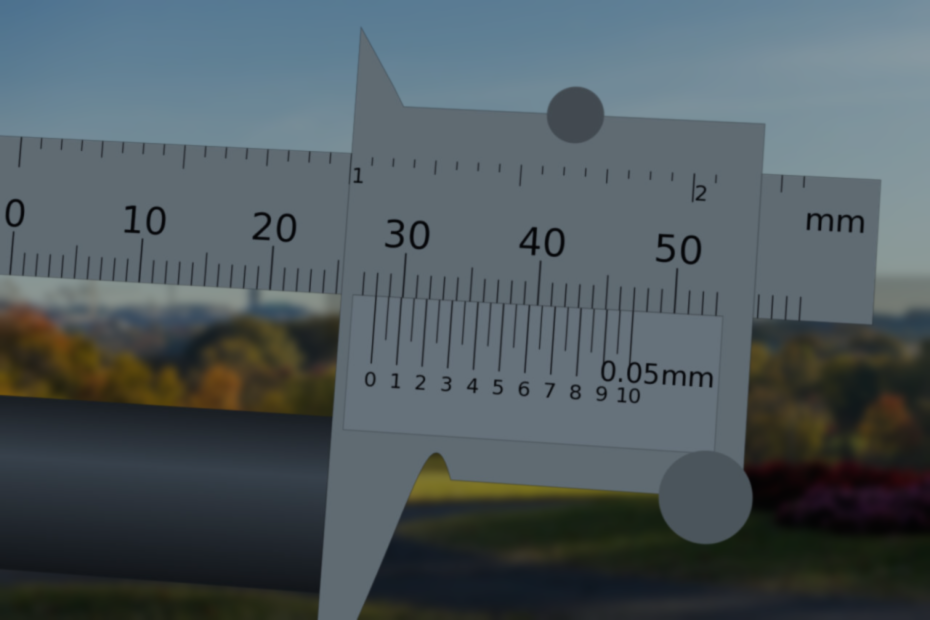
28.0 mm
